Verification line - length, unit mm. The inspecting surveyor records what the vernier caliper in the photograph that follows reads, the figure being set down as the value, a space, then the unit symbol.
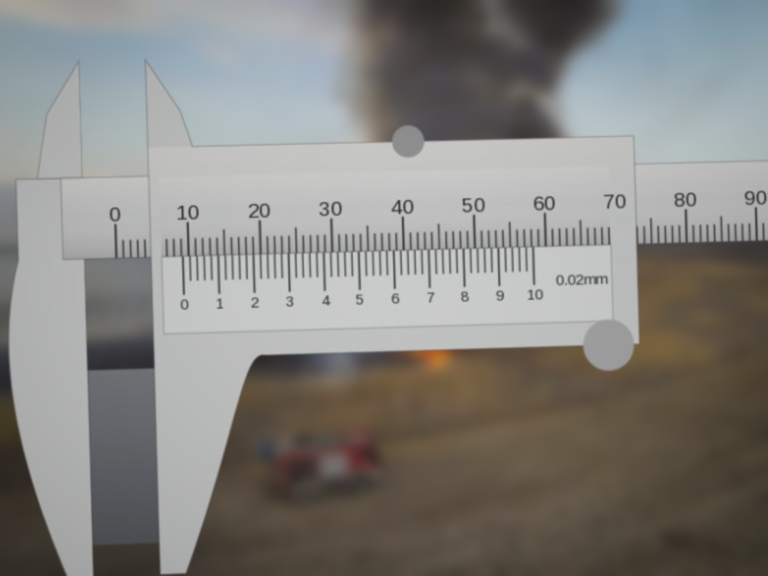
9.2 mm
